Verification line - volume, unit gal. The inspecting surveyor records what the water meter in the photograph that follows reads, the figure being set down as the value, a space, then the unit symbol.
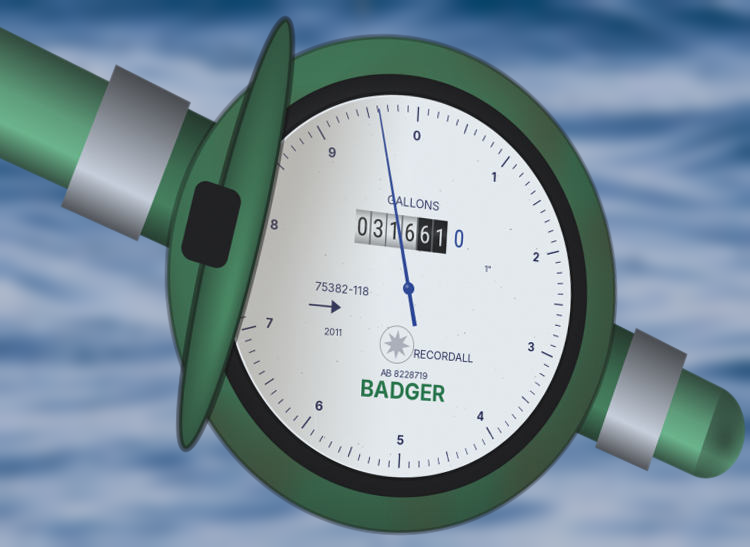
316609.6 gal
